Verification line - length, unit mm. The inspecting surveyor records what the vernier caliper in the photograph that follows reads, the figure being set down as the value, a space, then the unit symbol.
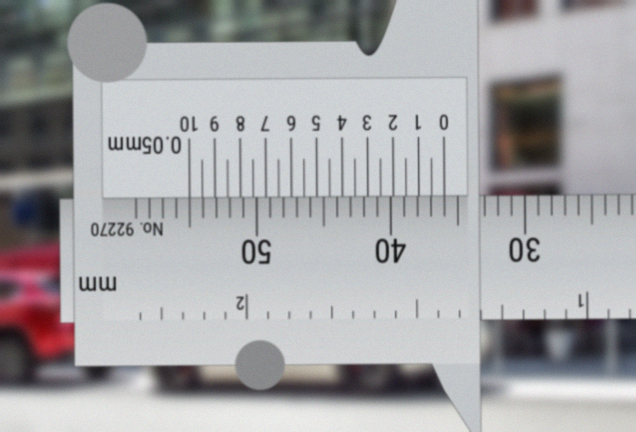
36.0 mm
